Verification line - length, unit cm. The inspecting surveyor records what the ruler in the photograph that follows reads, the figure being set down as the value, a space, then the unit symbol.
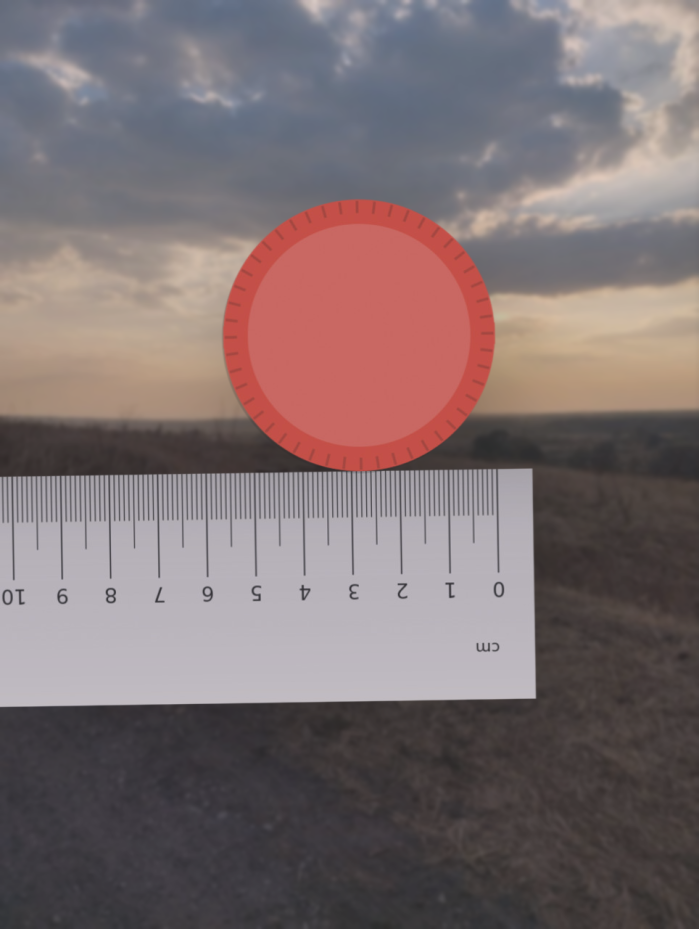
5.6 cm
